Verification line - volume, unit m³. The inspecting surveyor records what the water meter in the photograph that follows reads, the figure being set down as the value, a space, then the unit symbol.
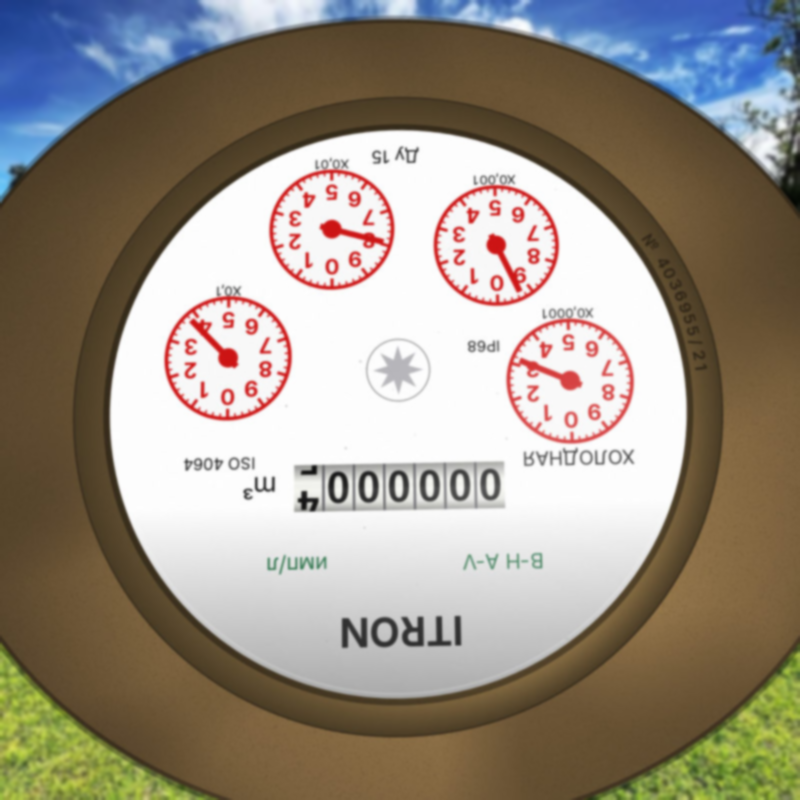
4.3793 m³
